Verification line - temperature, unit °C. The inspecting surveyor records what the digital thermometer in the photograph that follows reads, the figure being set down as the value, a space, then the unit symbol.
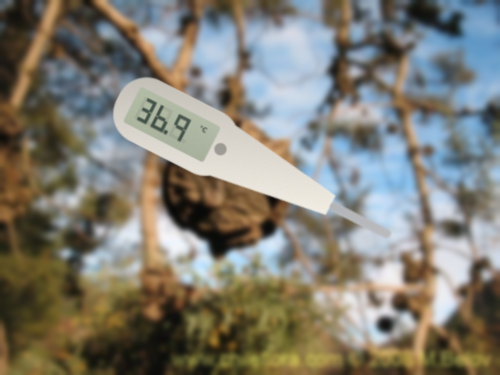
36.9 °C
